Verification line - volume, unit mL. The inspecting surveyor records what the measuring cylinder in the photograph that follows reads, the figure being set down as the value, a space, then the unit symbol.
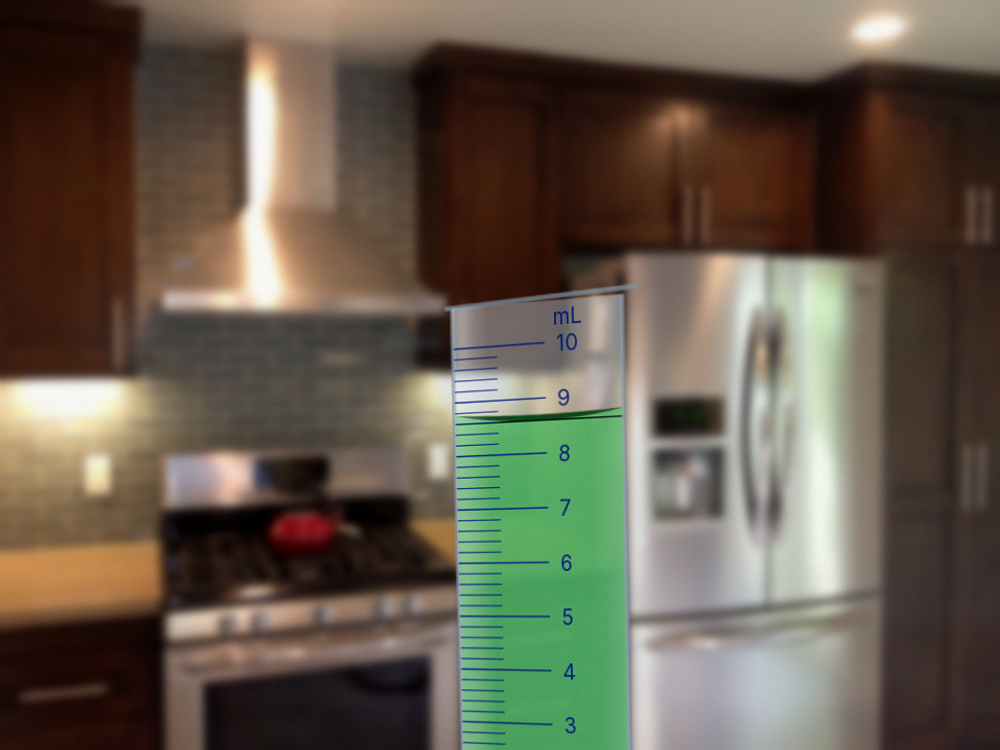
8.6 mL
